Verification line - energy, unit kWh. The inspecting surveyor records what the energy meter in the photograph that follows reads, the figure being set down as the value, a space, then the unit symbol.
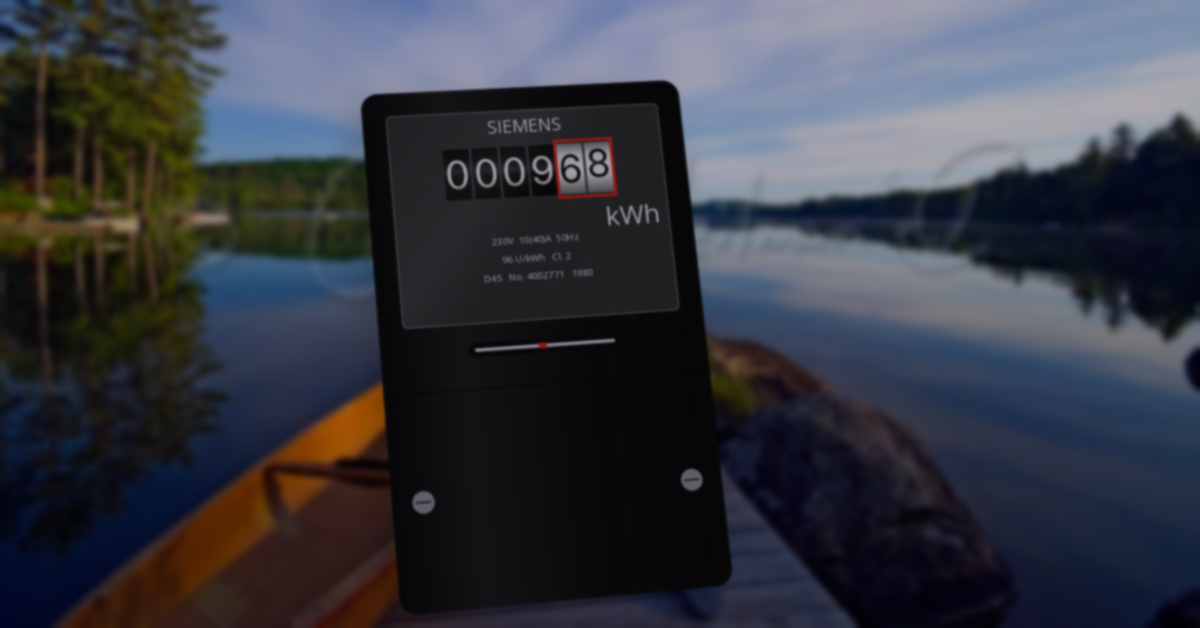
9.68 kWh
